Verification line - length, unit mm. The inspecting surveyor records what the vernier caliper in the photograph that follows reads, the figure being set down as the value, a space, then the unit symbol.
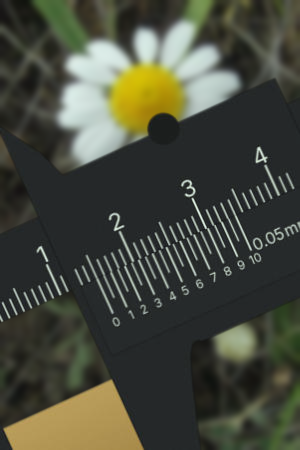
15.0 mm
